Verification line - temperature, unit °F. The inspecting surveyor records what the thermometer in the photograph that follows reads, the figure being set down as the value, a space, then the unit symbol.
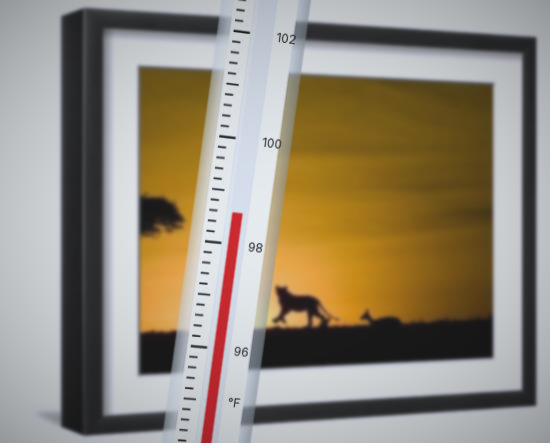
98.6 °F
